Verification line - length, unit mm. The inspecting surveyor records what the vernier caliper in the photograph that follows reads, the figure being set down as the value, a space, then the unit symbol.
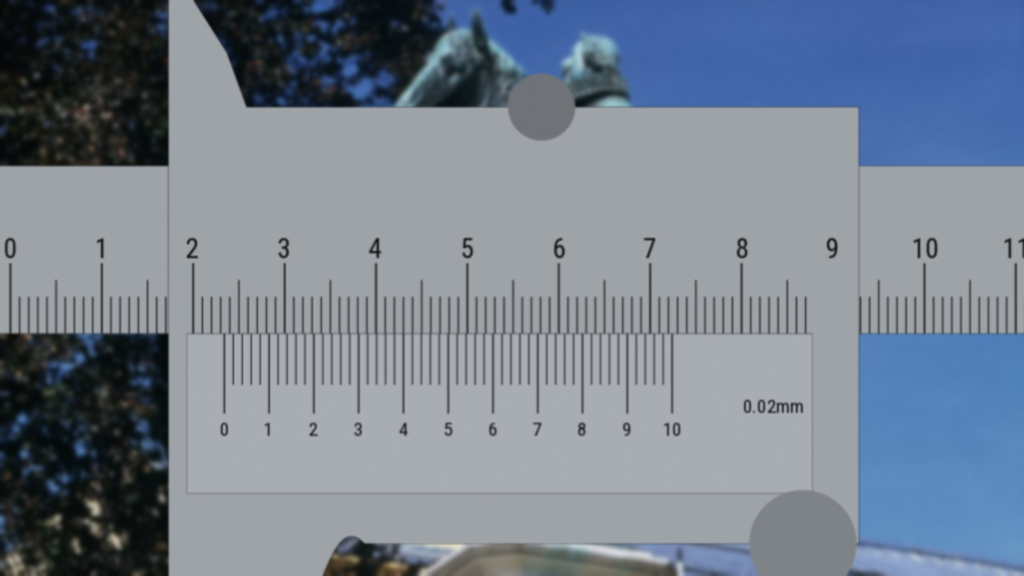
23.4 mm
